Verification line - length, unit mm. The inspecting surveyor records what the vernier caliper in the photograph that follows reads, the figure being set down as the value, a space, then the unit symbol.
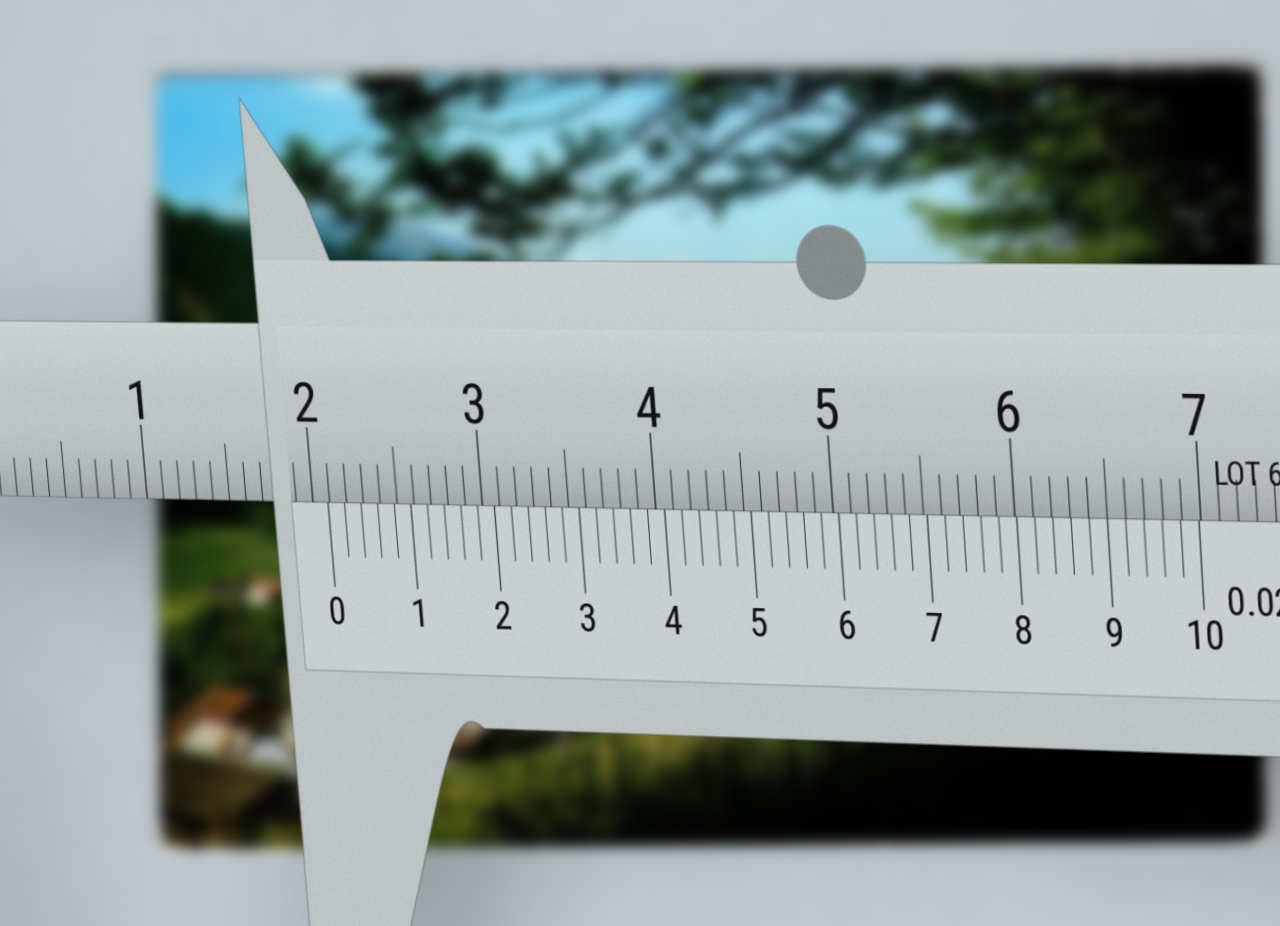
20.9 mm
